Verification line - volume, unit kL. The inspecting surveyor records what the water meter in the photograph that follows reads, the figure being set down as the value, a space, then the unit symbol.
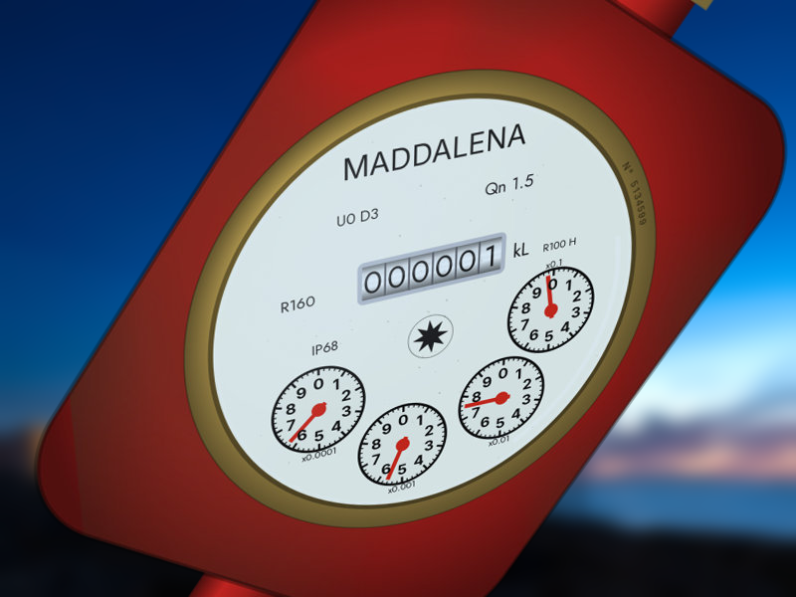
0.9756 kL
